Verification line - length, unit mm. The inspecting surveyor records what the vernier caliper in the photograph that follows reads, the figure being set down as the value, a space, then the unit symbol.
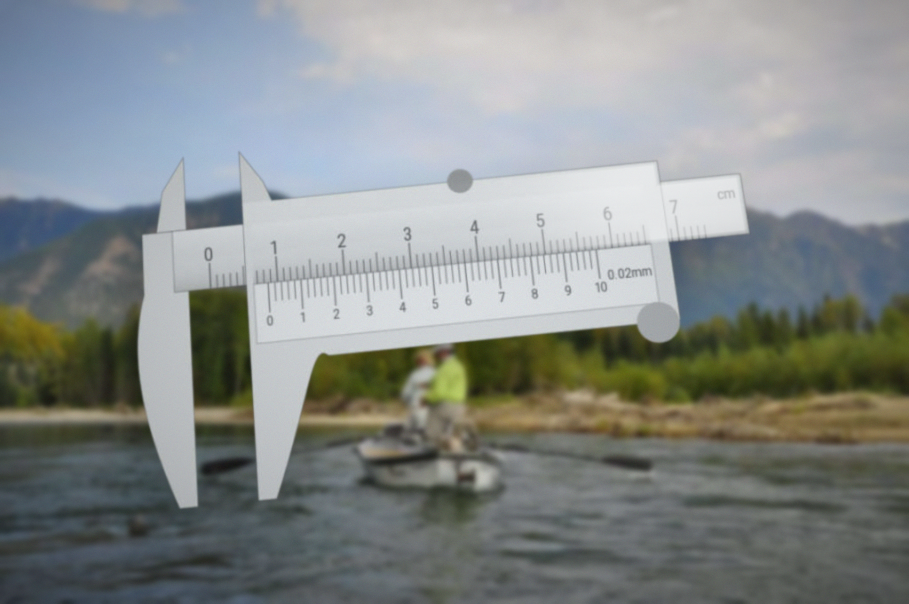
8.6 mm
